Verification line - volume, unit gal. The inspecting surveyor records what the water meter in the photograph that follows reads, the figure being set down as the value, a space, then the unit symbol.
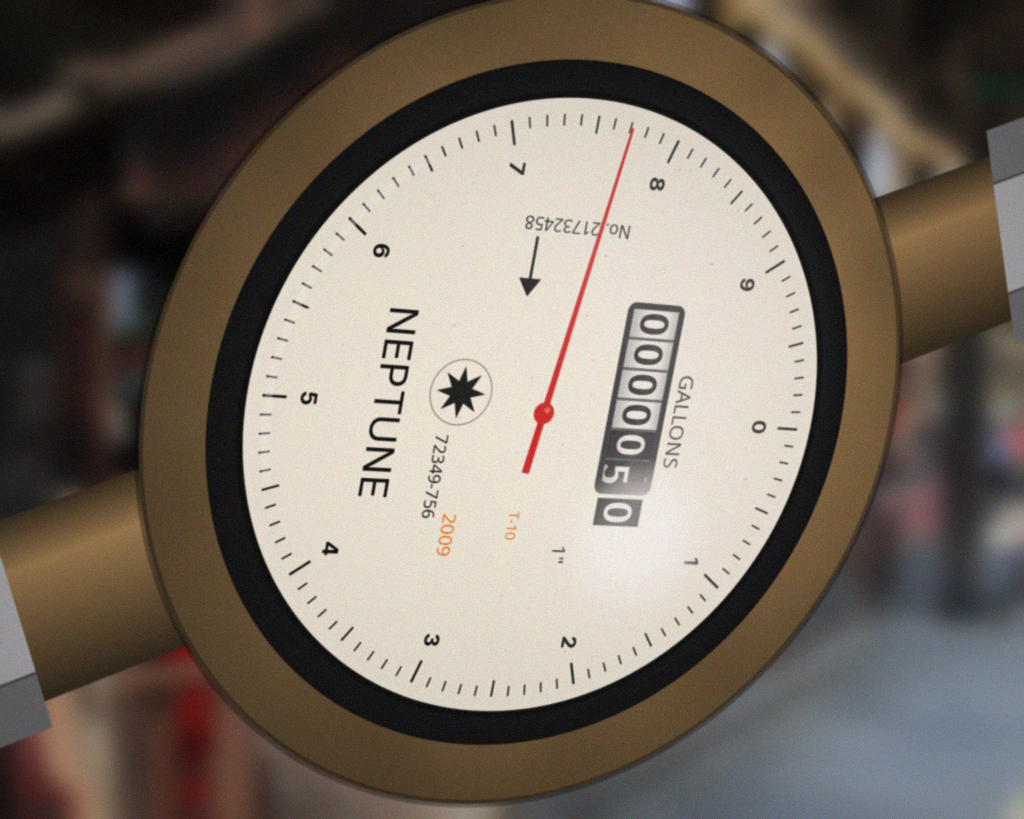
47.7 gal
